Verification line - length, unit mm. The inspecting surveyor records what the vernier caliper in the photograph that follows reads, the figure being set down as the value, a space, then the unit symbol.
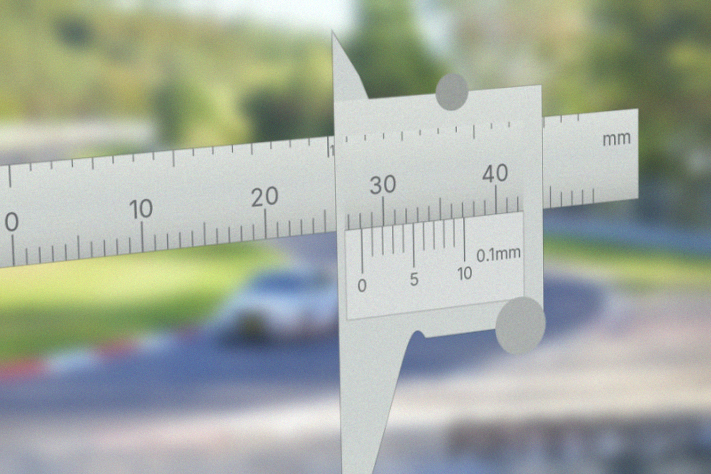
28.1 mm
